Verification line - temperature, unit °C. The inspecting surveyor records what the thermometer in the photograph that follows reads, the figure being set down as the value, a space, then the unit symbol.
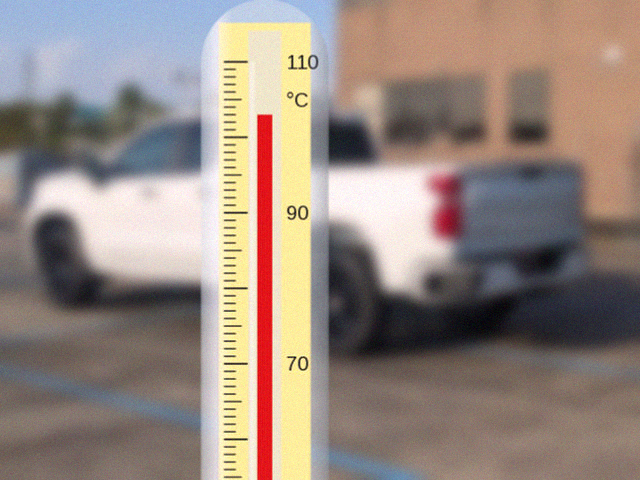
103 °C
